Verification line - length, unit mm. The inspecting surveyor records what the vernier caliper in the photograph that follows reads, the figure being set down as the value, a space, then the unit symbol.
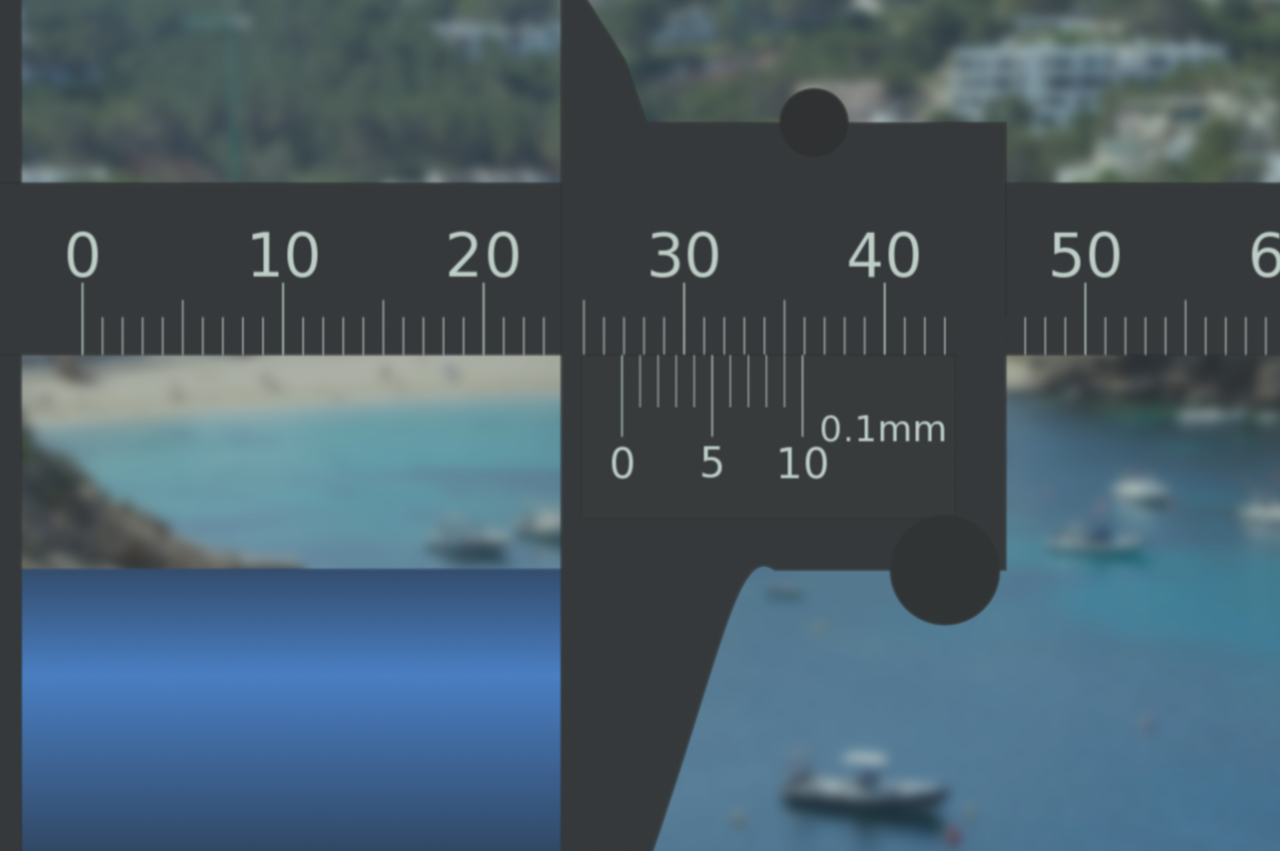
26.9 mm
